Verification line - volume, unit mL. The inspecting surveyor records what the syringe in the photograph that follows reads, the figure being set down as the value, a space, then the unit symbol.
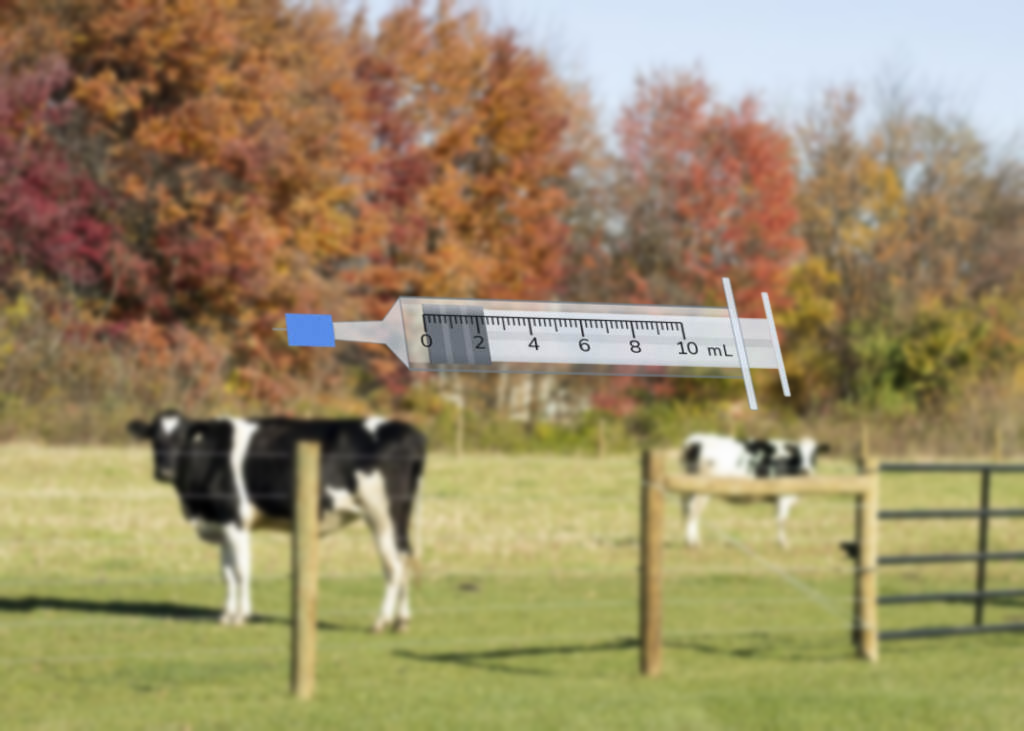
0 mL
